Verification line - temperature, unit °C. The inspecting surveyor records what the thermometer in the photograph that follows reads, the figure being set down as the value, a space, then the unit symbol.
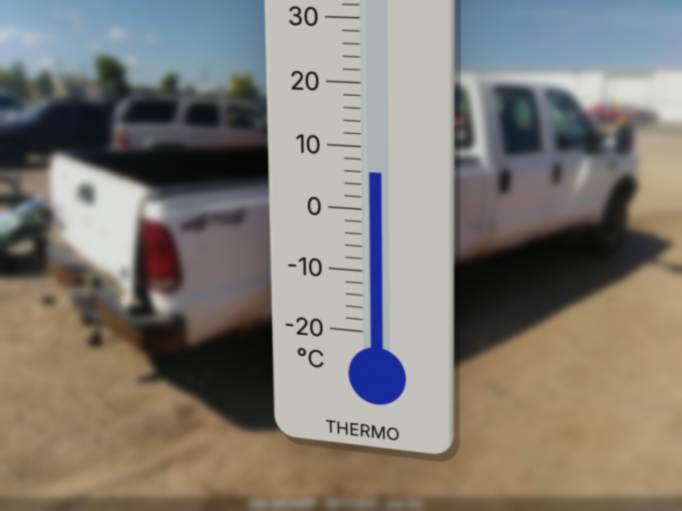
6 °C
